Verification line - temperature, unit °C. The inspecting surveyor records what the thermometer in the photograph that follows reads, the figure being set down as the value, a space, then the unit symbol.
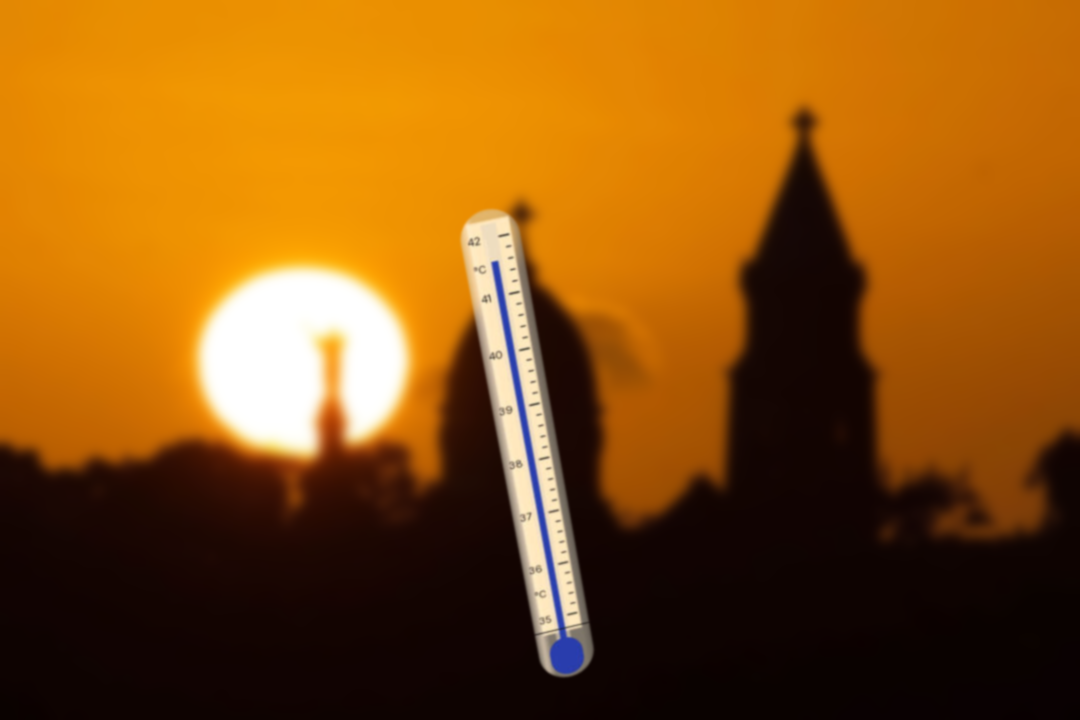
41.6 °C
